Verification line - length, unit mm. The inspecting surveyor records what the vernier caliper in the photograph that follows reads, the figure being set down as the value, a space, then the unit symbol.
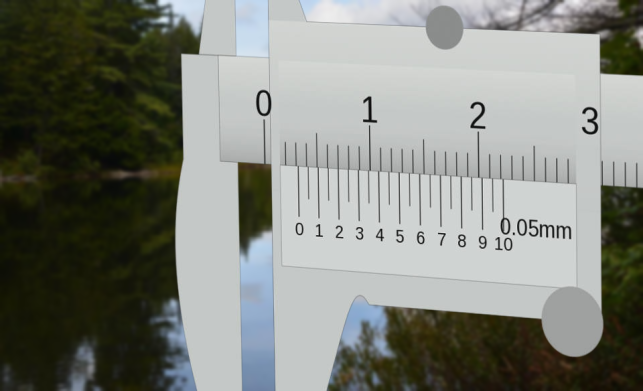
3.2 mm
